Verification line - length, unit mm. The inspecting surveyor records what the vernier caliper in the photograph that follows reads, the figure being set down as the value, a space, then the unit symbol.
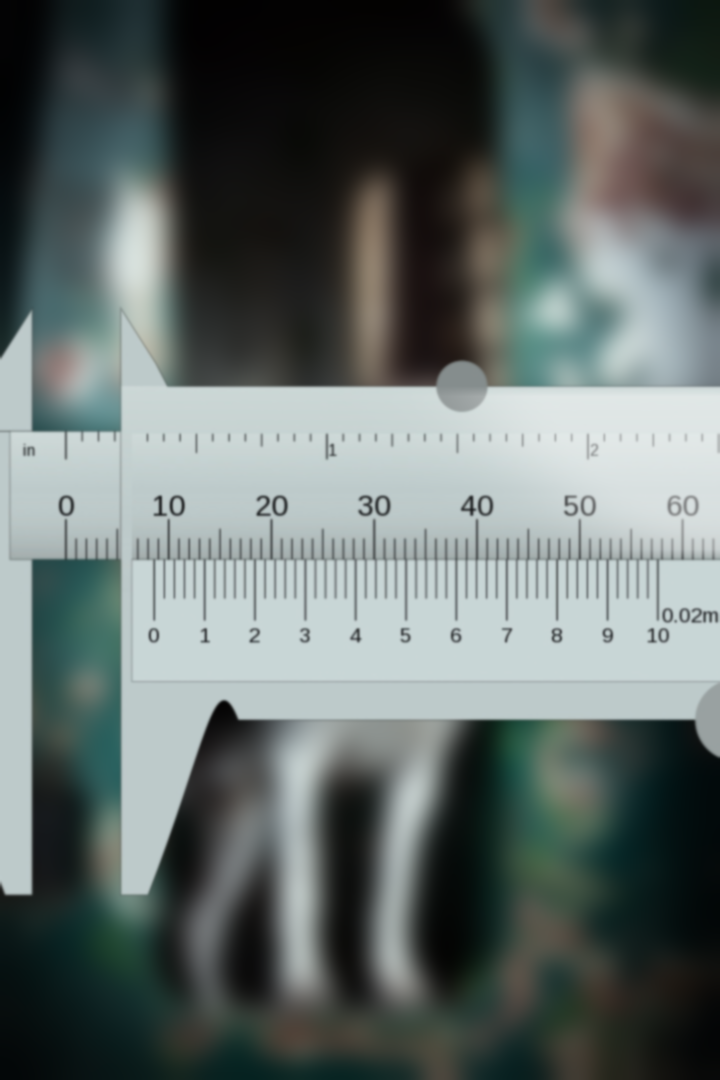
8.6 mm
